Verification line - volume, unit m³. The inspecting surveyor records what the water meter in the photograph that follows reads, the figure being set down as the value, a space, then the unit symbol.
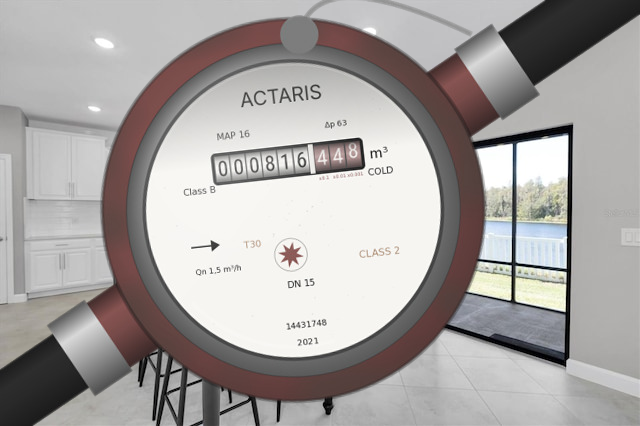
816.448 m³
